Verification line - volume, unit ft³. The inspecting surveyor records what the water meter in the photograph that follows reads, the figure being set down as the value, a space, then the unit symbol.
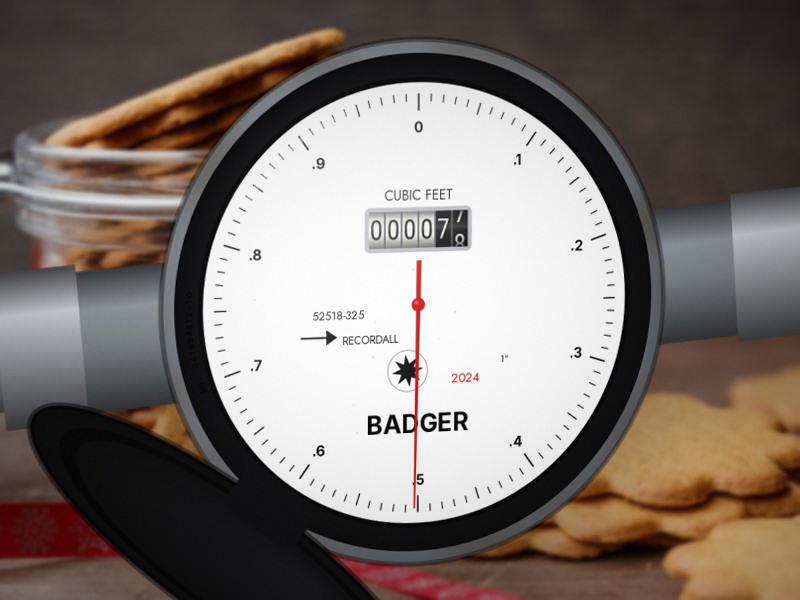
77.50 ft³
